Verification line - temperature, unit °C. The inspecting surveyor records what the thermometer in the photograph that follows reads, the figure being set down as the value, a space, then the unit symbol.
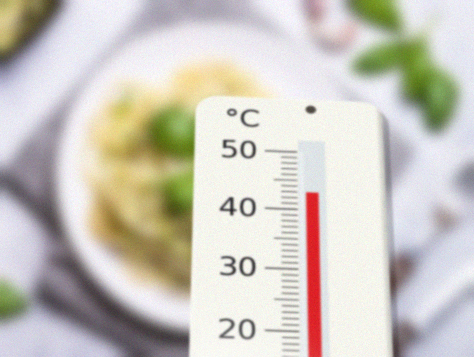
43 °C
